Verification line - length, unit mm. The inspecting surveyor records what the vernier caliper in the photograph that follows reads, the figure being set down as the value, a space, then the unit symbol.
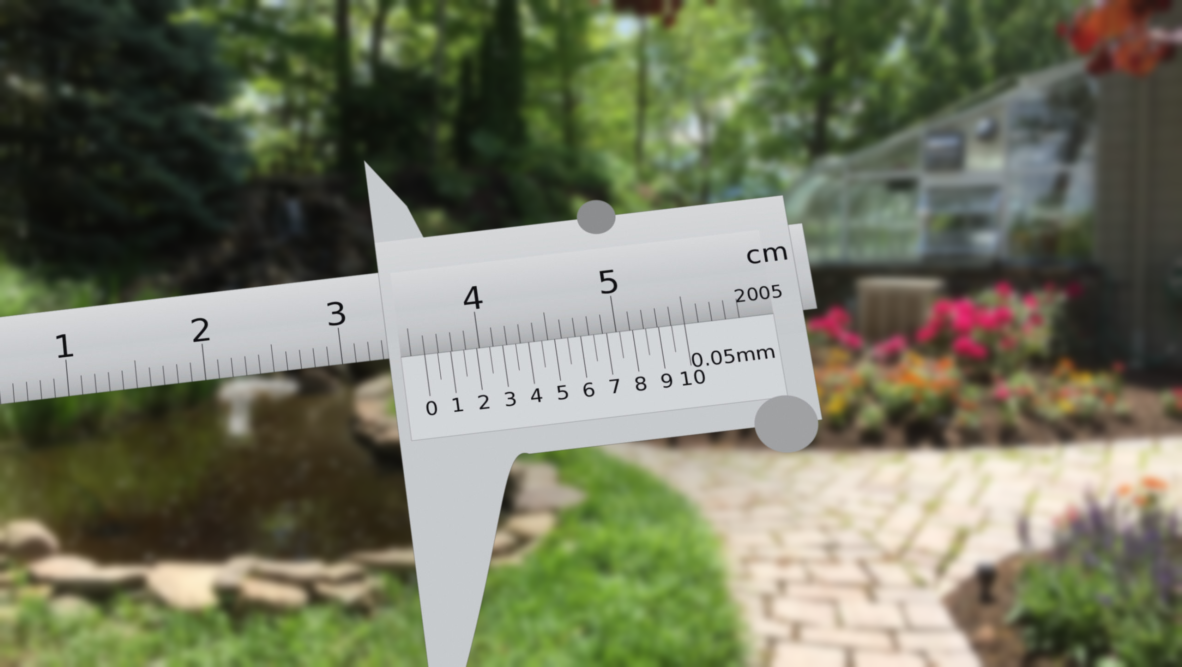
36.0 mm
